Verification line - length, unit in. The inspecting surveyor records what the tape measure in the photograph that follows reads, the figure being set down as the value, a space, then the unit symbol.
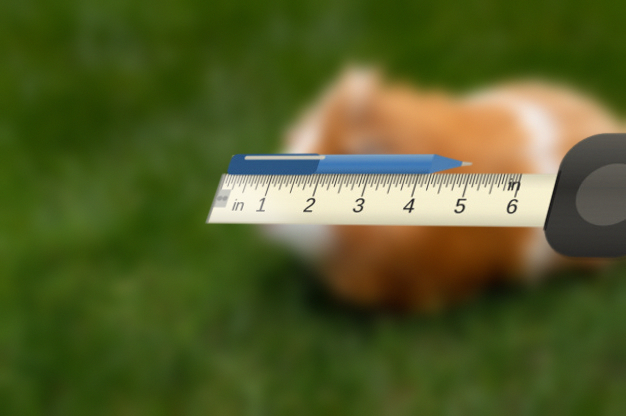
5 in
